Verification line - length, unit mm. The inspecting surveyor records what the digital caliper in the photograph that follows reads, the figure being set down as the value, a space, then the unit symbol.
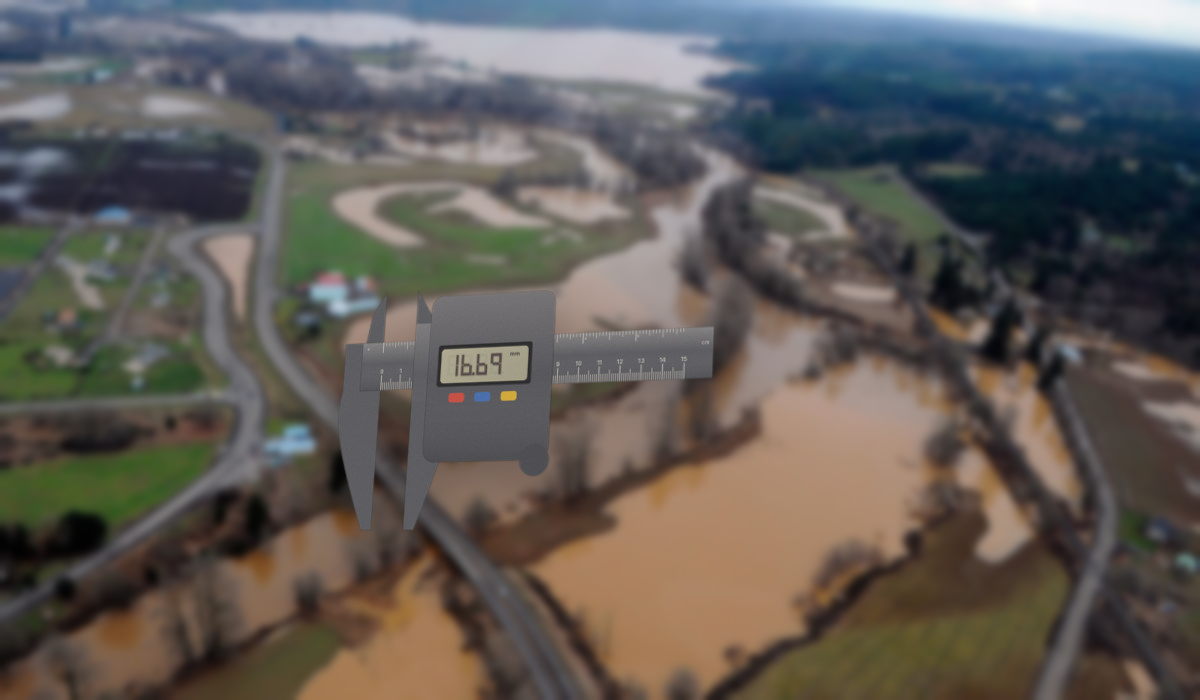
16.69 mm
